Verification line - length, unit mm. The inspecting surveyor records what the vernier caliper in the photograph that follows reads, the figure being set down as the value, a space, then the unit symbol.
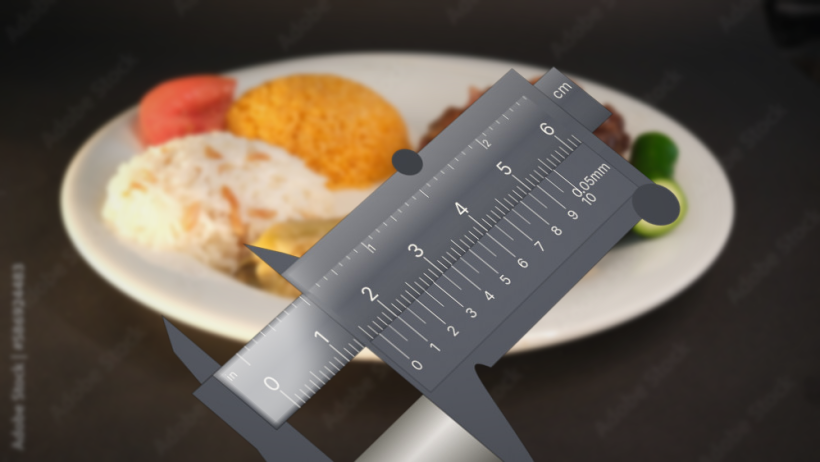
16.2 mm
